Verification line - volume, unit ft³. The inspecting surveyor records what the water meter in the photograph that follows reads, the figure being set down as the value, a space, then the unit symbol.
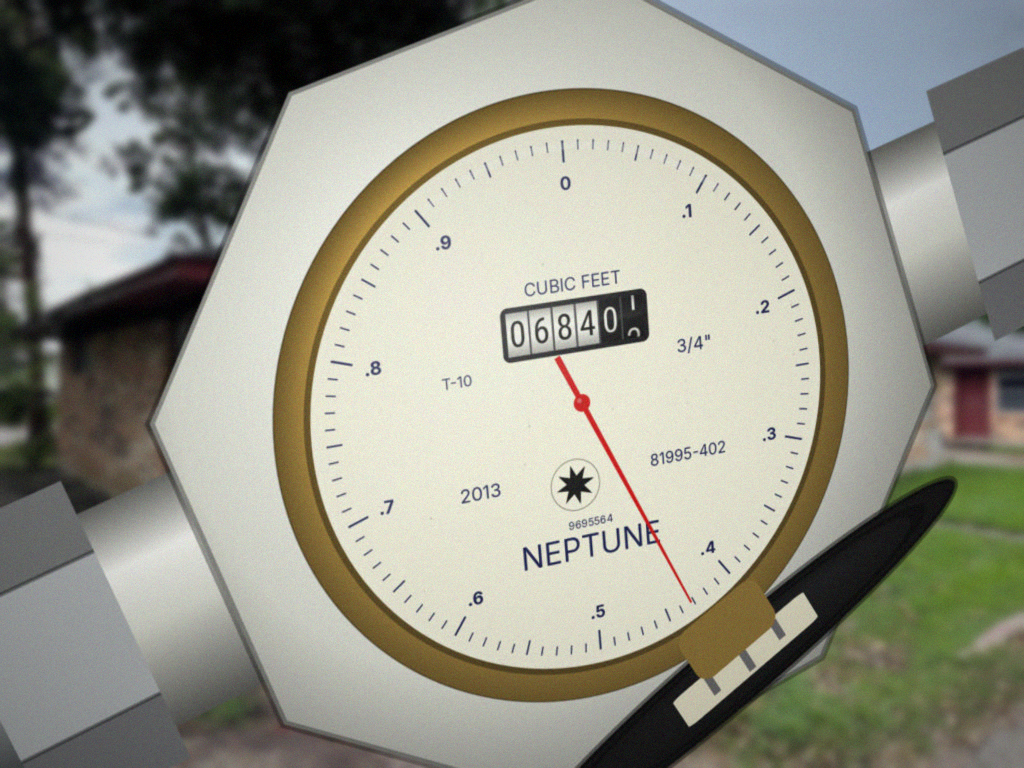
68401.43 ft³
